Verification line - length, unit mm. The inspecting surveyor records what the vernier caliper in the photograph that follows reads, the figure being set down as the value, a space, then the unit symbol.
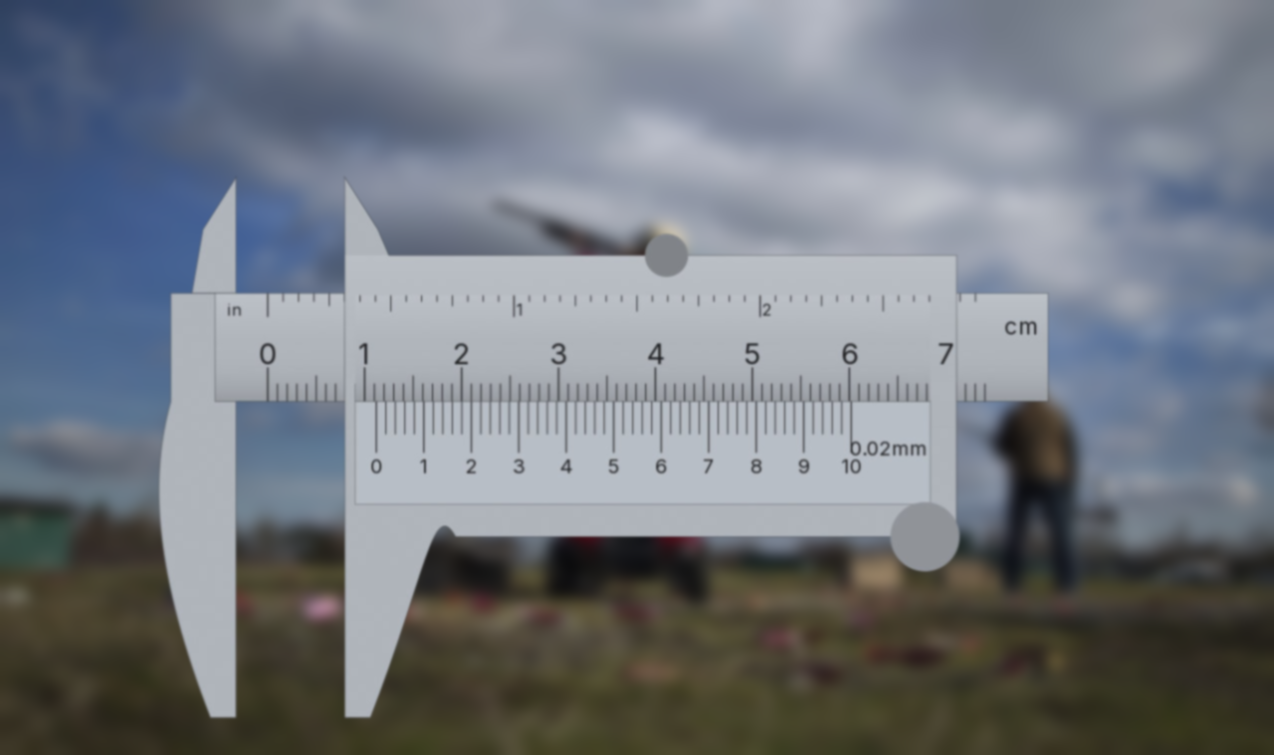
11.2 mm
